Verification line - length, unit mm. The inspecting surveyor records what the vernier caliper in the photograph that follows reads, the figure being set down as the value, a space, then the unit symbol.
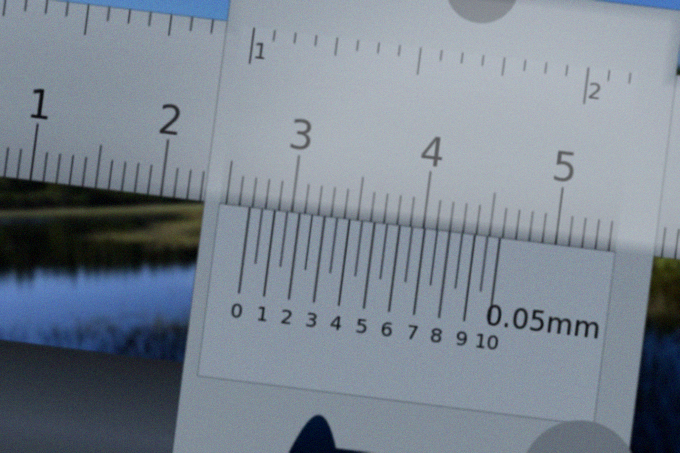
26.8 mm
